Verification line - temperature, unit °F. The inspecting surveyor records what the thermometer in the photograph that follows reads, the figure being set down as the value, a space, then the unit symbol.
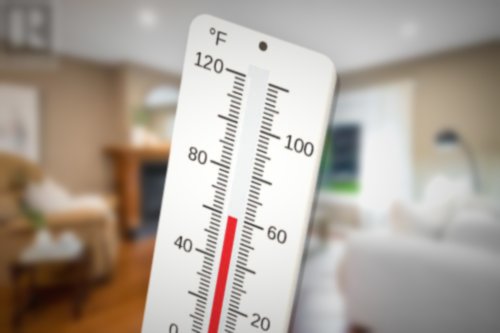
60 °F
